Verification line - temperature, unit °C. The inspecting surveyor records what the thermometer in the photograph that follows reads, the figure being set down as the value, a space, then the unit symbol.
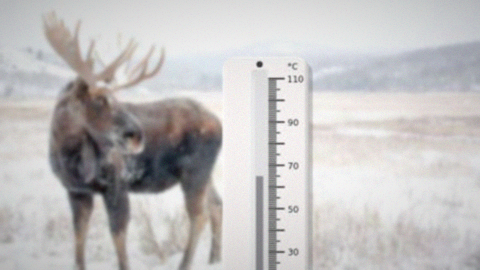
65 °C
